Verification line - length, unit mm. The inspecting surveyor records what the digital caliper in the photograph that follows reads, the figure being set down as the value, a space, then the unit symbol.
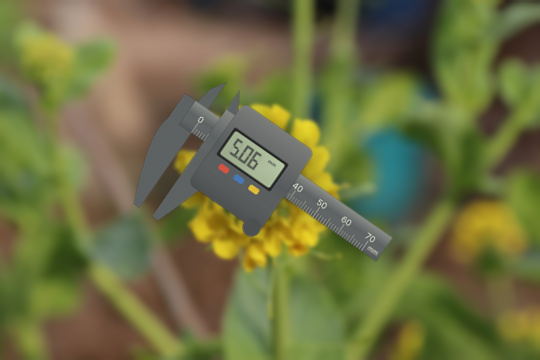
5.06 mm
